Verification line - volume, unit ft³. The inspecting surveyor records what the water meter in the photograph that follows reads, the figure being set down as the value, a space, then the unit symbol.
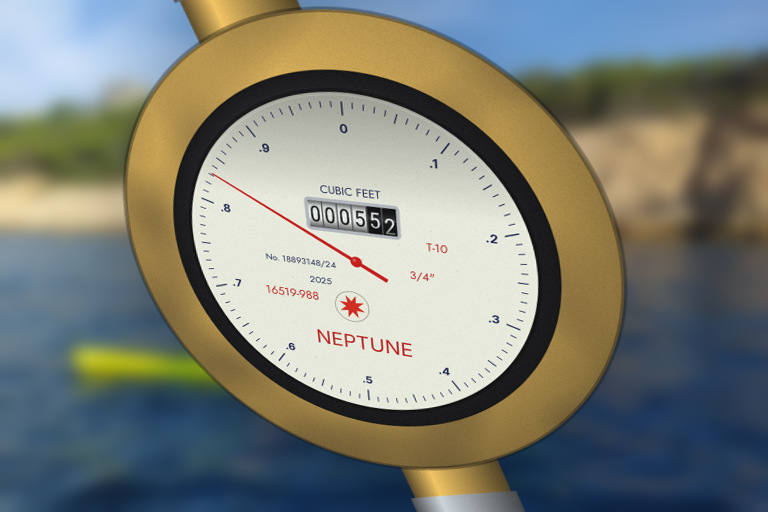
551.83 ft³
